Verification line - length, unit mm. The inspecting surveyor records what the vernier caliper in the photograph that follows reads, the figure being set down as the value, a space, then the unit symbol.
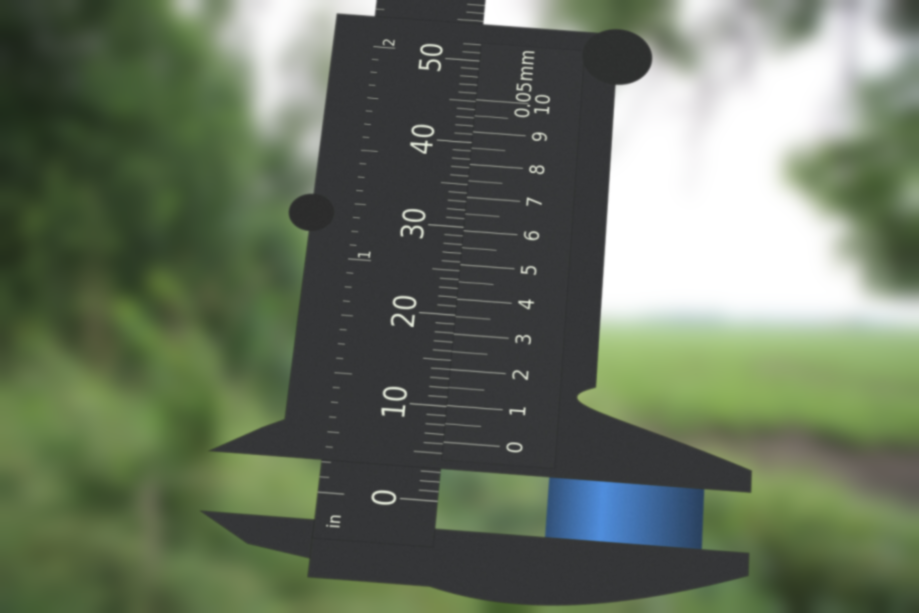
6.2 mm
